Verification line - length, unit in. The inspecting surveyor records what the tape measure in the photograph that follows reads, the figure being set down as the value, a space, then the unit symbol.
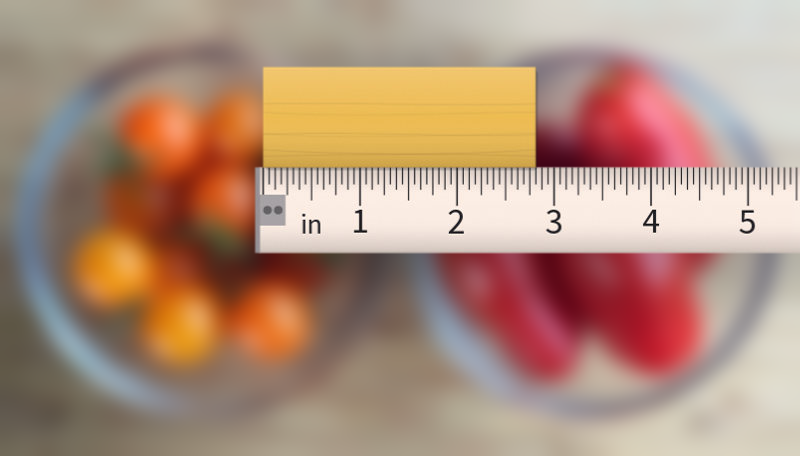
2.8125 in
